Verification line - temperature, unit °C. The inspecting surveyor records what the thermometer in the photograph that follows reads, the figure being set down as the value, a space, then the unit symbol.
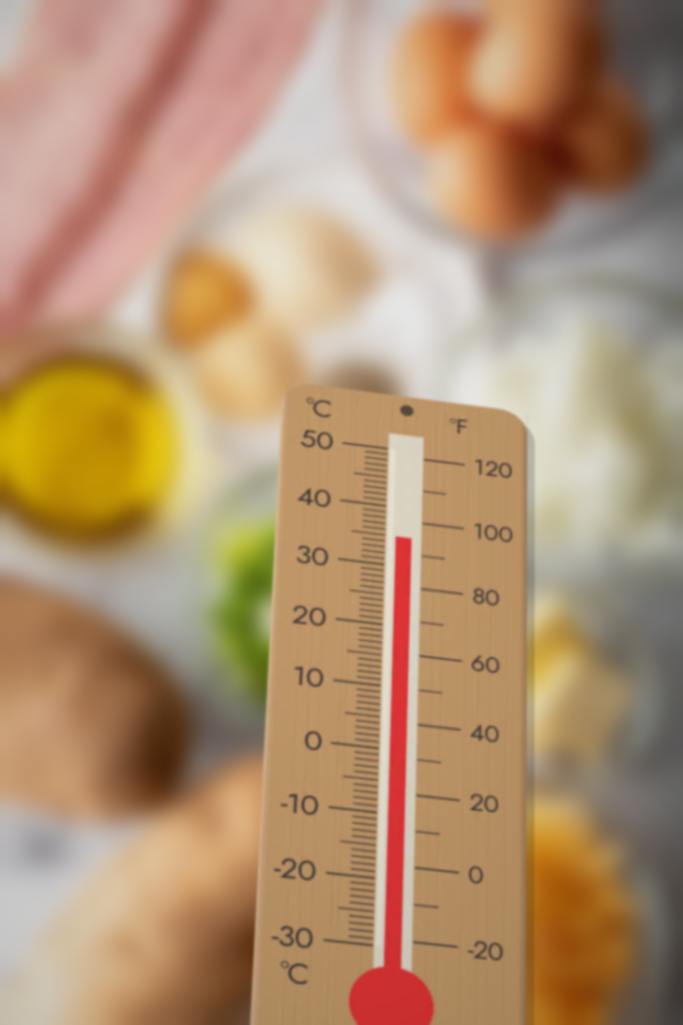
35 °C
